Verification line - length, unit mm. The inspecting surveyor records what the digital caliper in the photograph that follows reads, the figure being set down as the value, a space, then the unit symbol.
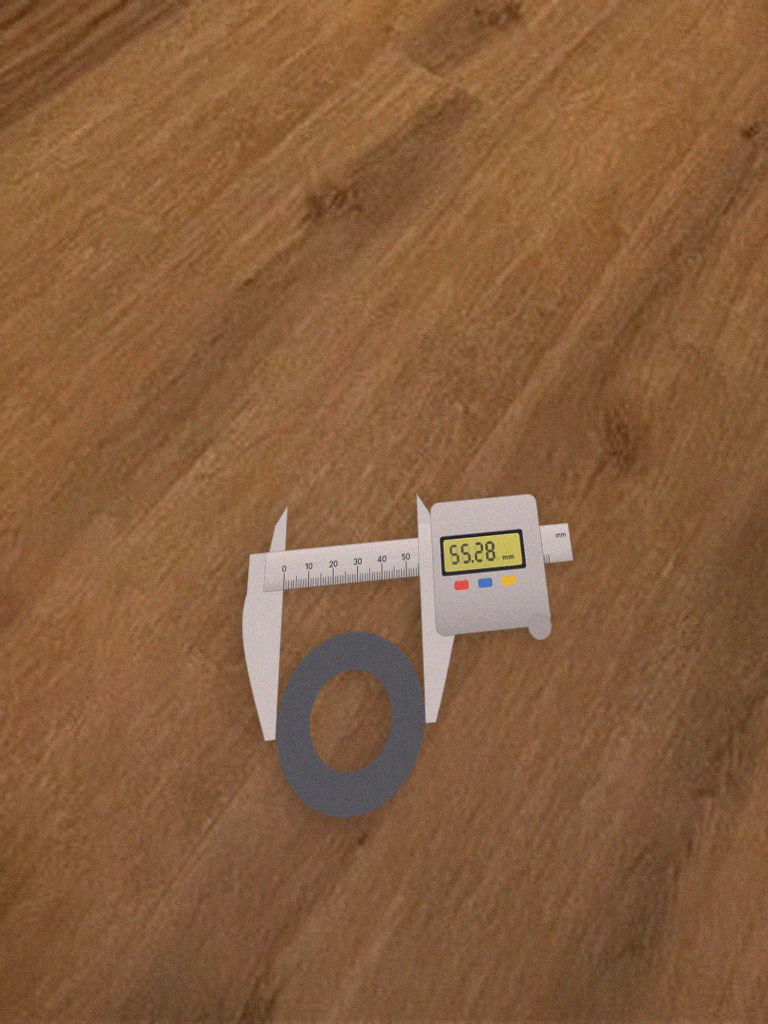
55.28 mm
